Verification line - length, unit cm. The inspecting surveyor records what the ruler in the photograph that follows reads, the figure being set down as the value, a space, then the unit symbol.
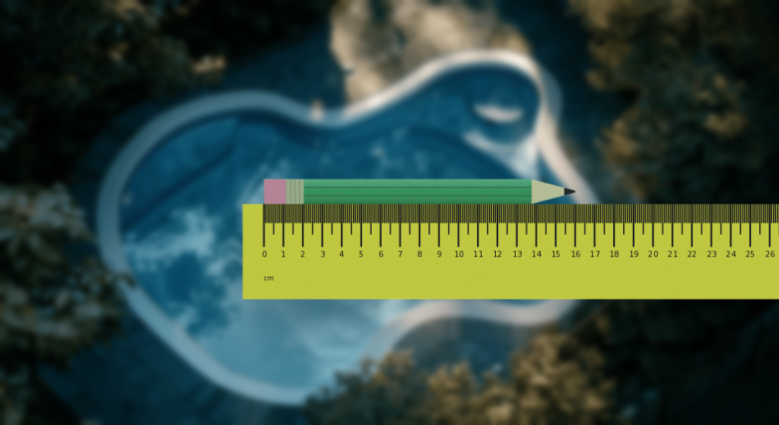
16 cm
